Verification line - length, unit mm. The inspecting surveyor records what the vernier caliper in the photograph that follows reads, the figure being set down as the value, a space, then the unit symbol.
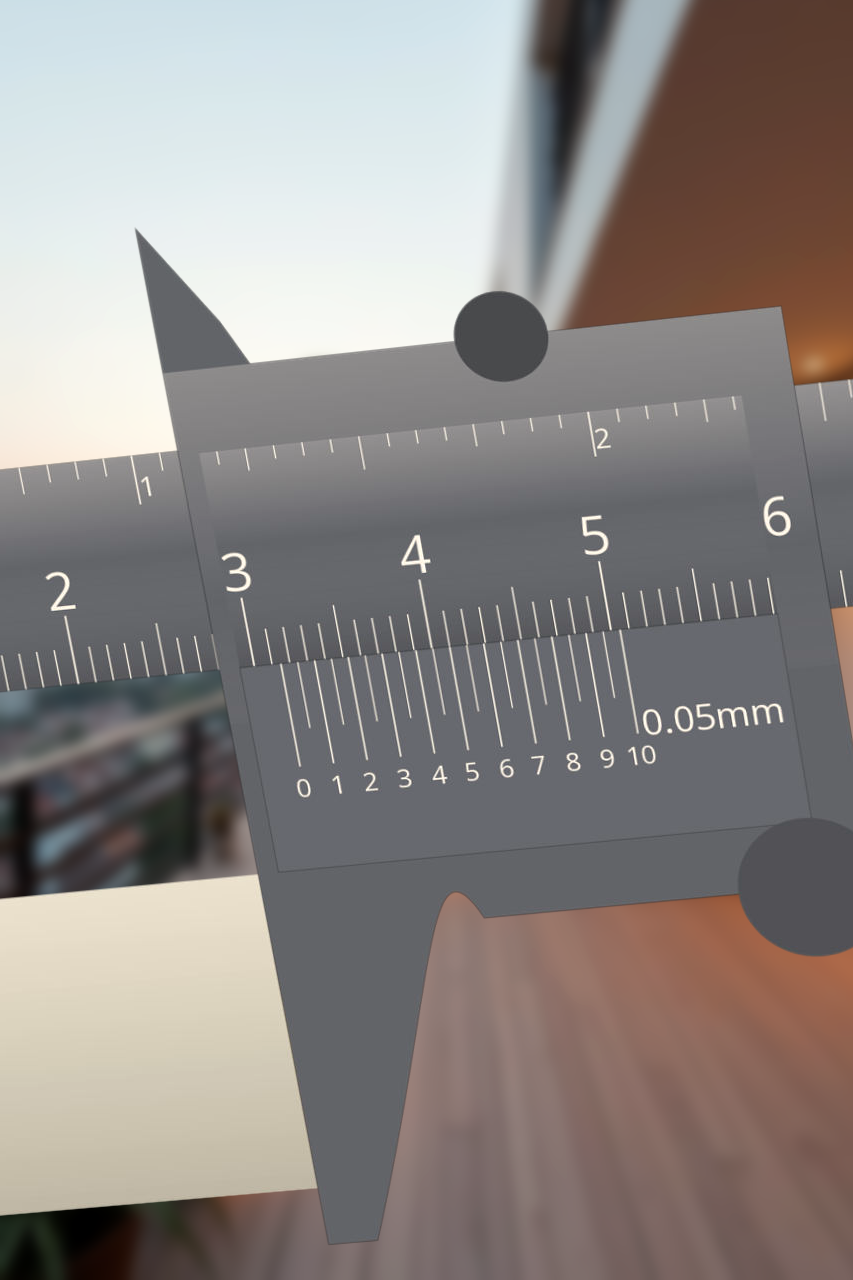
31.5 mm
